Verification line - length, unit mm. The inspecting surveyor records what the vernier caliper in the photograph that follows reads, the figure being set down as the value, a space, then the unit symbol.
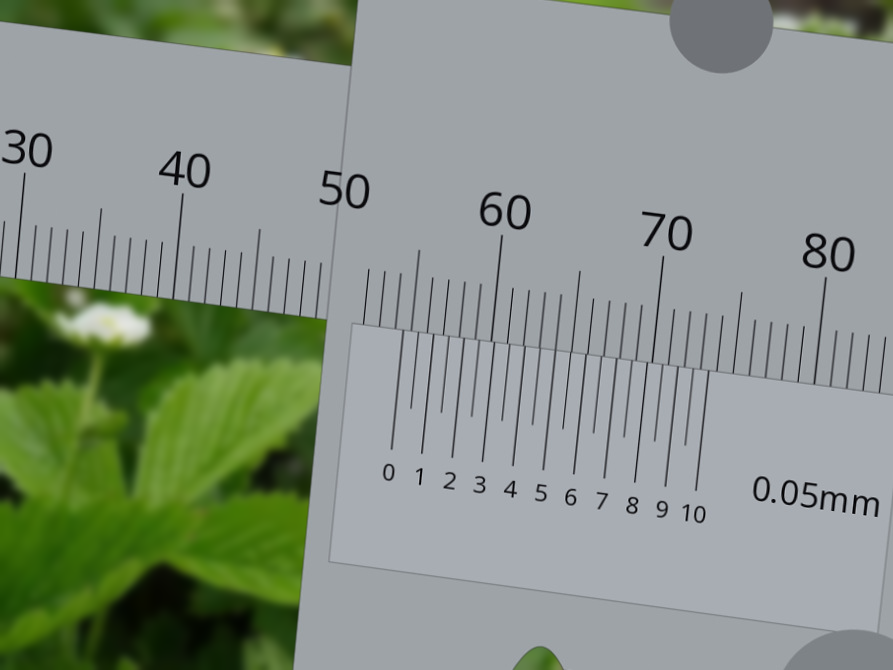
54.5 mm
